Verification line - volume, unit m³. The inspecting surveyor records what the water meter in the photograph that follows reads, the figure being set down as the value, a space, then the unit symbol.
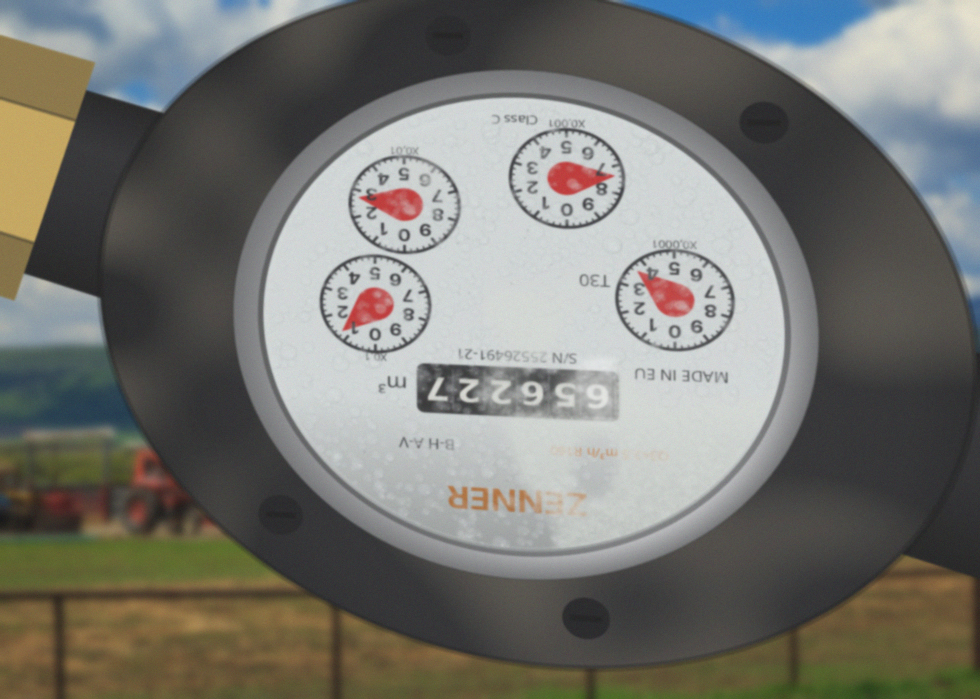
656227.1273 m³
